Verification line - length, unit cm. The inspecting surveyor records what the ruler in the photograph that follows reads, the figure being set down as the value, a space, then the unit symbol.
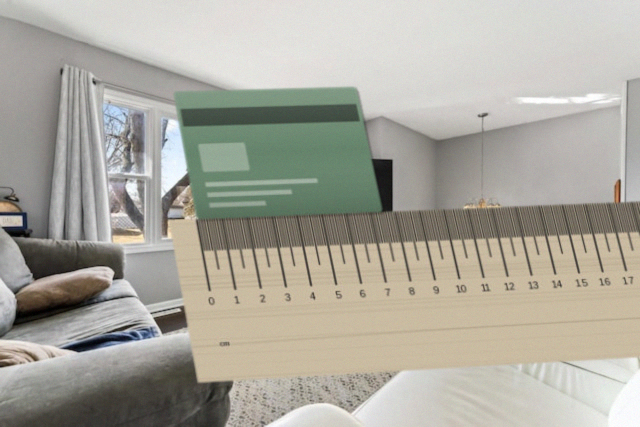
7.5 cm
